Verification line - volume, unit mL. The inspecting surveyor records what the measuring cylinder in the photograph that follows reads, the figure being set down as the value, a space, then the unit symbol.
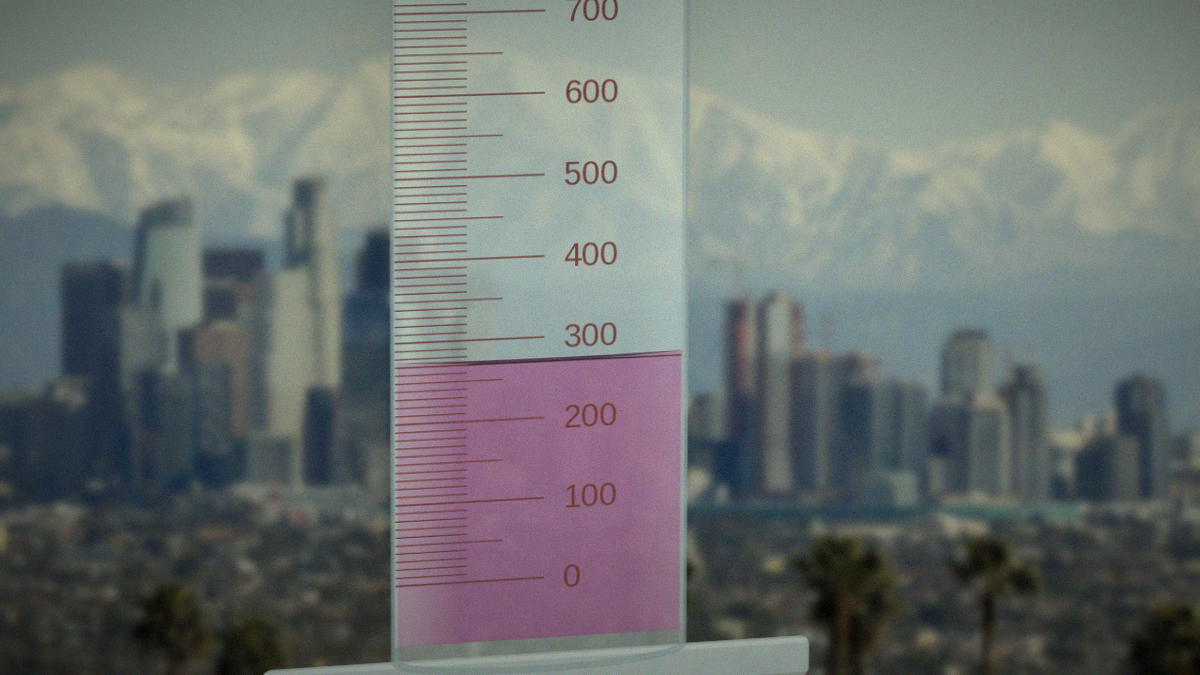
270 mL
